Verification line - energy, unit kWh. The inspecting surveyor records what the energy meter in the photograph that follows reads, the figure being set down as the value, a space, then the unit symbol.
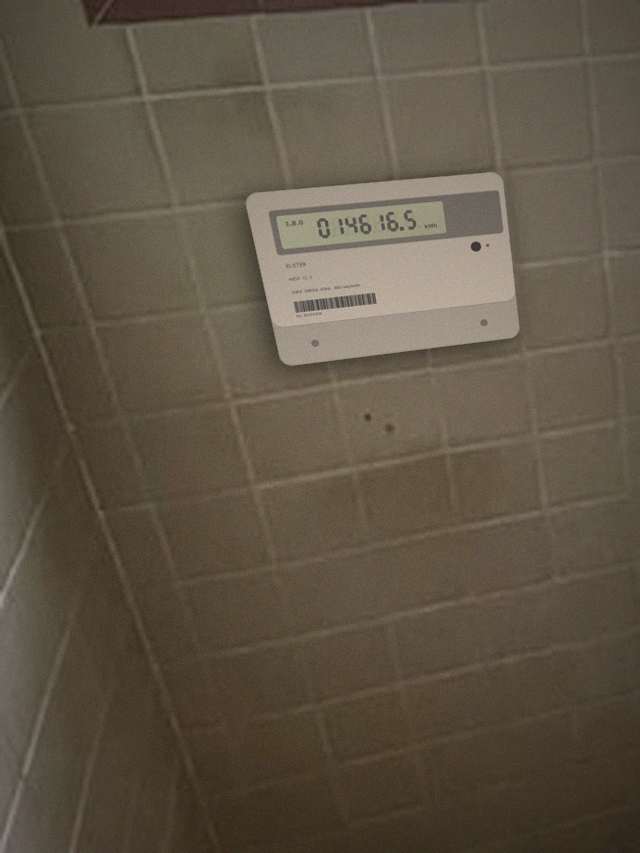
14616.5 kWh
